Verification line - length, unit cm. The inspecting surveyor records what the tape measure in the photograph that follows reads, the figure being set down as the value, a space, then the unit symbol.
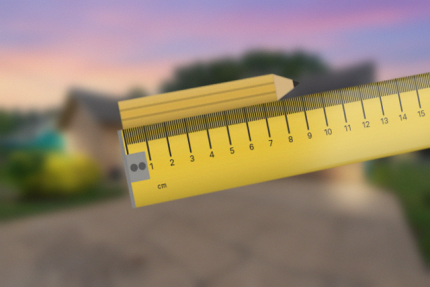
9 cm
